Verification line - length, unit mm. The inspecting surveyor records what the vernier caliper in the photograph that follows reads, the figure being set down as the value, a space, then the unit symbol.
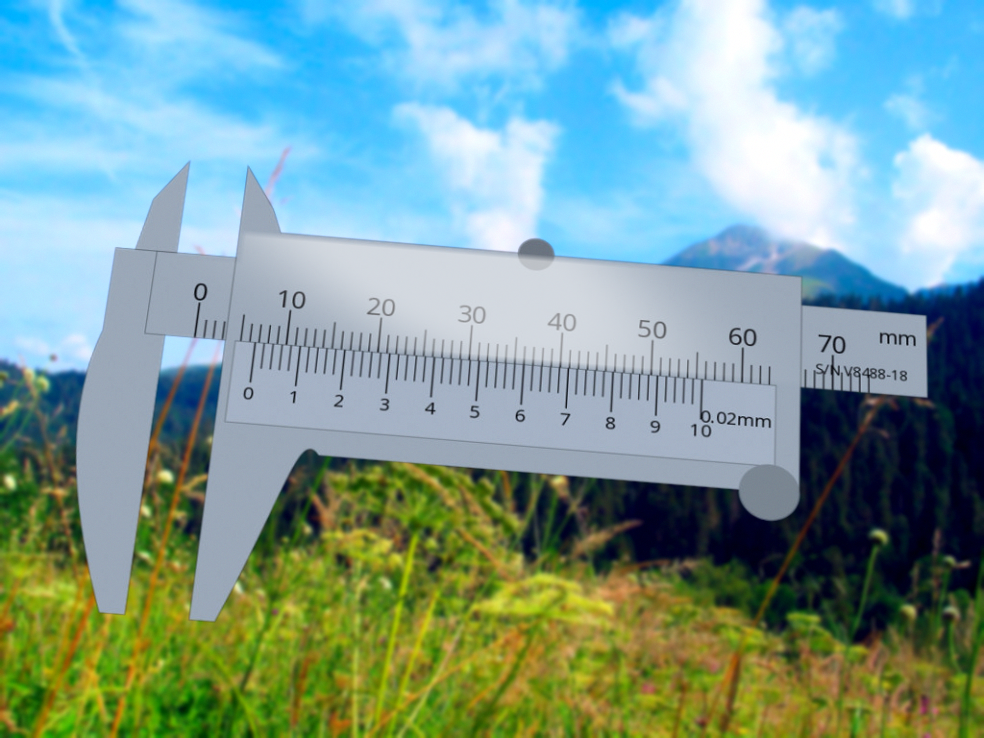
6.6 mm
